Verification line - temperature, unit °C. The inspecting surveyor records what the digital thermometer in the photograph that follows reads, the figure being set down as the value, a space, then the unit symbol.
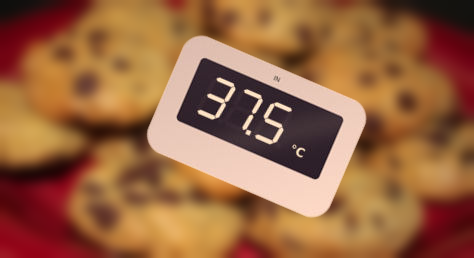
37.5 °C
